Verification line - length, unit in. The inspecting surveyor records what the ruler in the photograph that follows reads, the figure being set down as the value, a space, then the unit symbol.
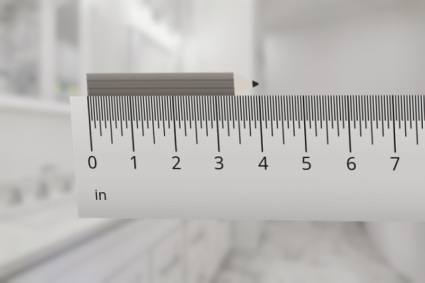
4 in
